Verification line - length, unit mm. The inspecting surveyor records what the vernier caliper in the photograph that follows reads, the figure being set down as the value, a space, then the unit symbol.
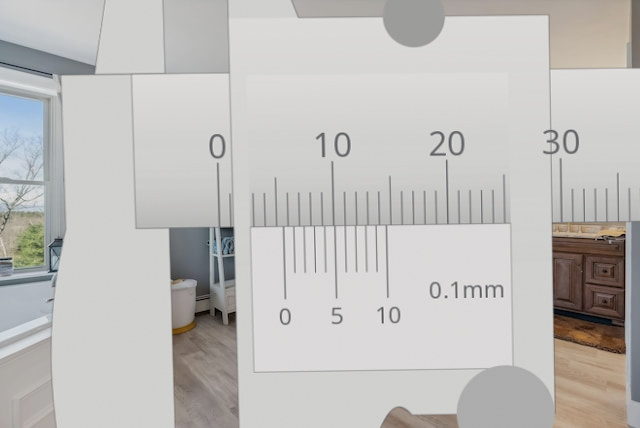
5.6 mm
